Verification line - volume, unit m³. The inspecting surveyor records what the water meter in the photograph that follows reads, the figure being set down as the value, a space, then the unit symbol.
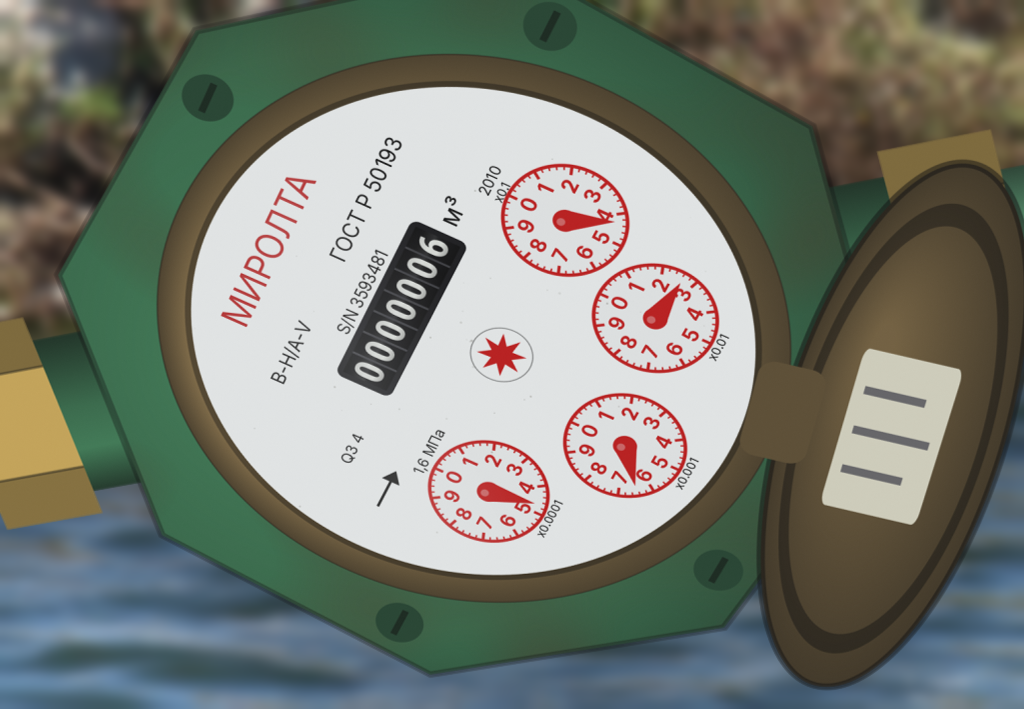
6.4264 m³
